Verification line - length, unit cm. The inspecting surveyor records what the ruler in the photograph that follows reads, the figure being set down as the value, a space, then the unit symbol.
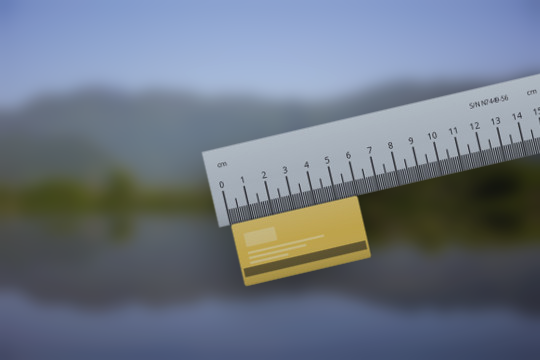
6 cm
